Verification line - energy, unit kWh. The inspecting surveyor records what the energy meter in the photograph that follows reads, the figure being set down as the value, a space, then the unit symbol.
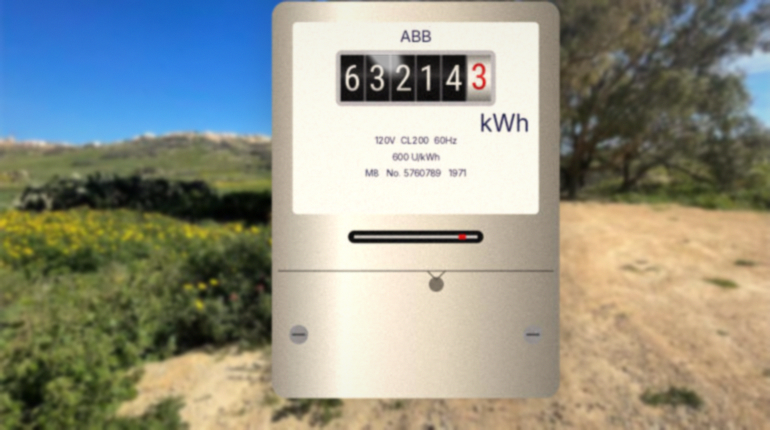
63214.3 kWh
